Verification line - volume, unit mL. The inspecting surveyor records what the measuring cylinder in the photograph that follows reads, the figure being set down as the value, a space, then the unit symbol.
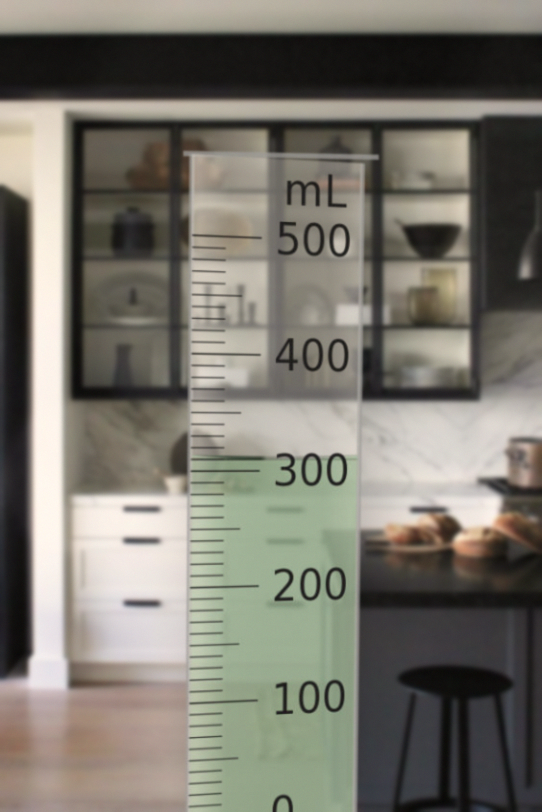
310 mL
